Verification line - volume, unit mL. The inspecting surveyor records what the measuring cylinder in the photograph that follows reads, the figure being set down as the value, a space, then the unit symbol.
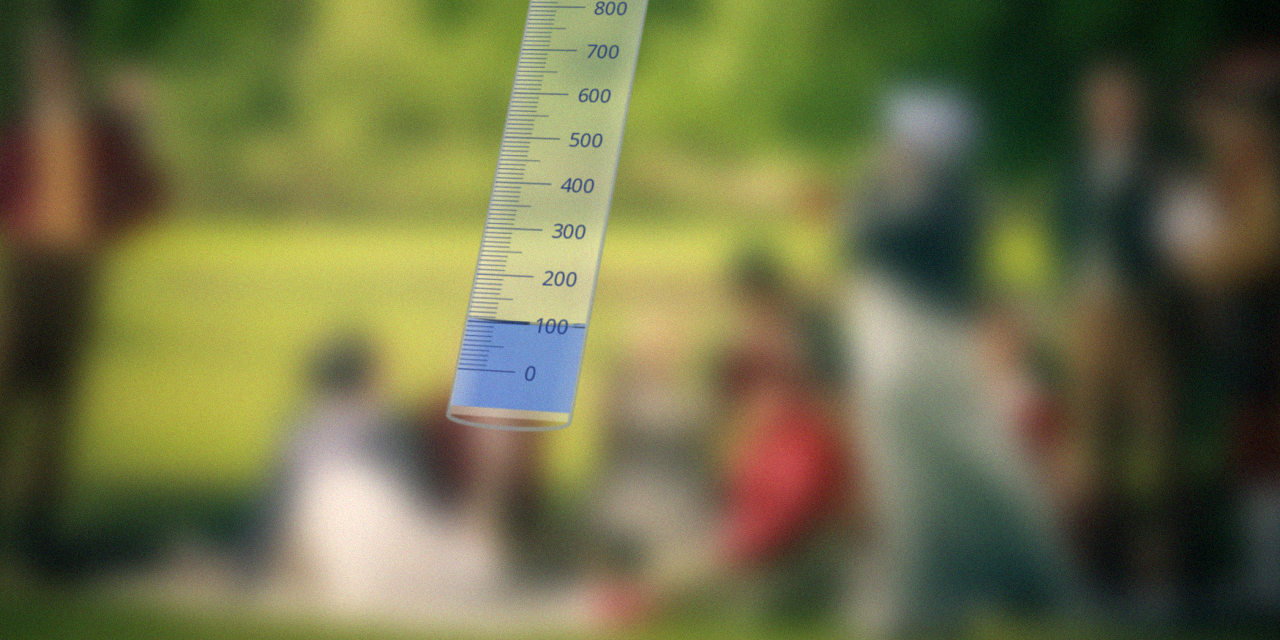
100 mL
